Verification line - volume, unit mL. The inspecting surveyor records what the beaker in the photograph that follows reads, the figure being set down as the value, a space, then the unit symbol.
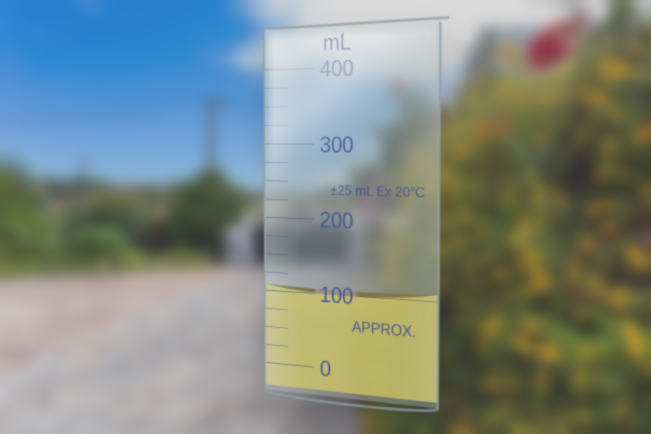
100 mL
